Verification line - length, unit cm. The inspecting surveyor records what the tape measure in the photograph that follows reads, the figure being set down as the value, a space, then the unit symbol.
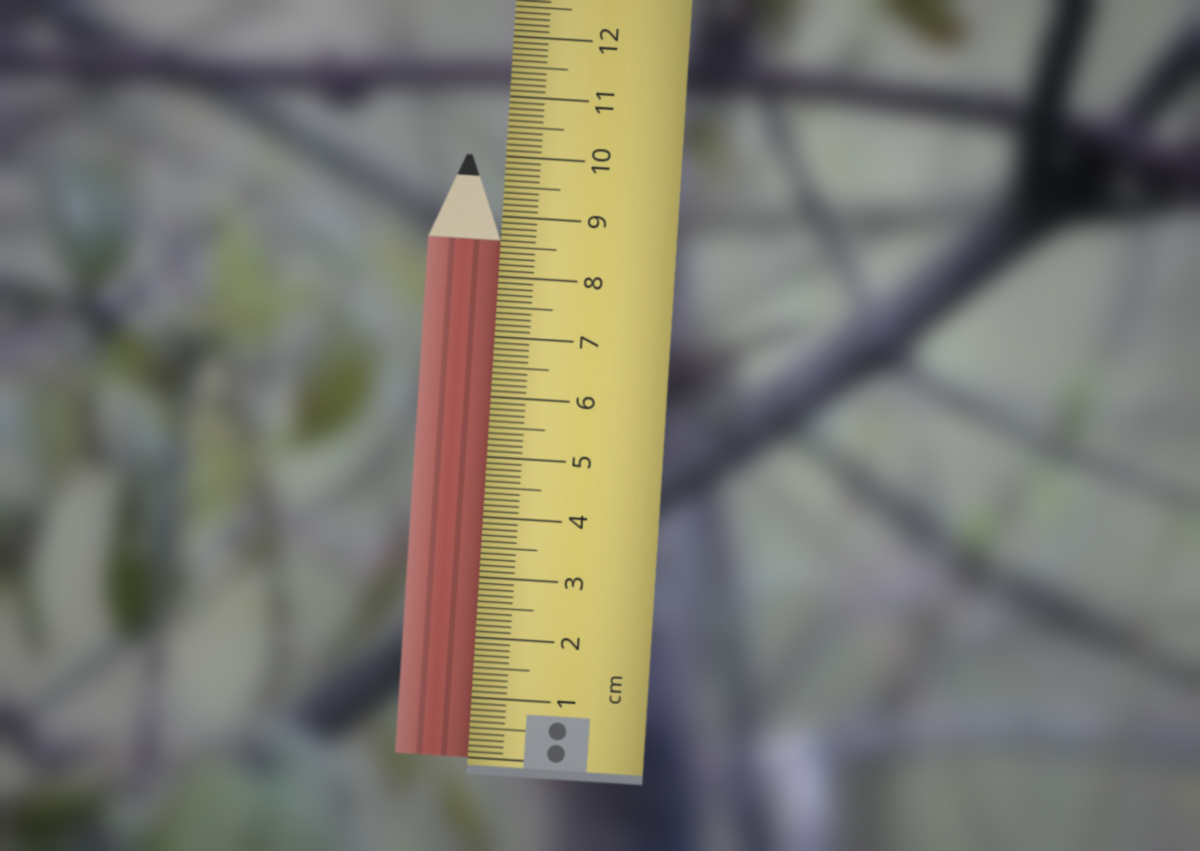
10 cm
